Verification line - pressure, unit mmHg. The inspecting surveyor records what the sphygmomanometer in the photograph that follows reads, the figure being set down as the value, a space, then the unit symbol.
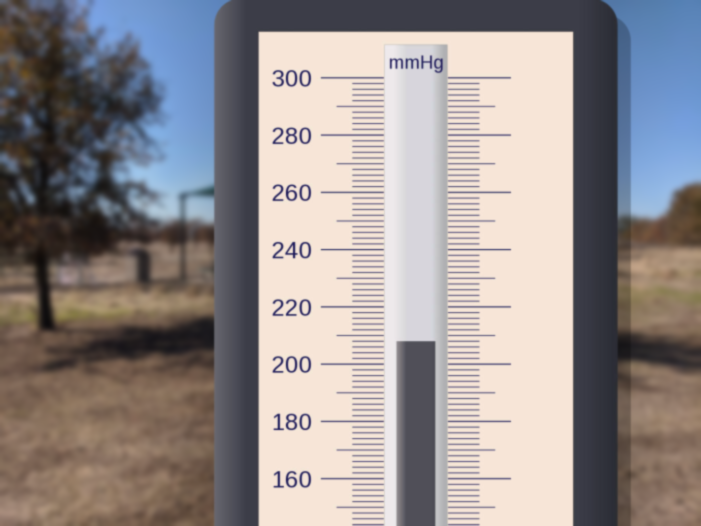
208 mmHg
